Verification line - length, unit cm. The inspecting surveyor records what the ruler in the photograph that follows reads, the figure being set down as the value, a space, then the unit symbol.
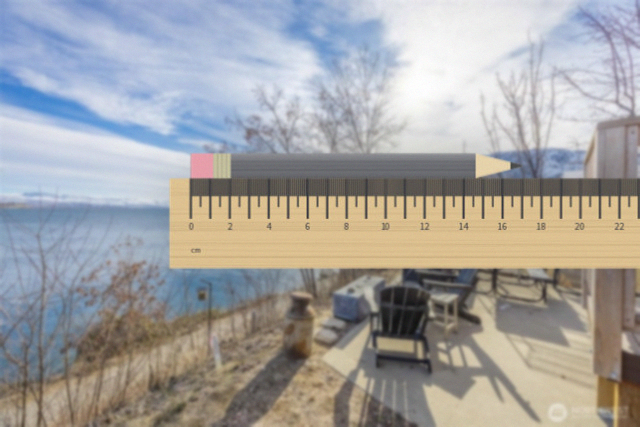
17 cm
